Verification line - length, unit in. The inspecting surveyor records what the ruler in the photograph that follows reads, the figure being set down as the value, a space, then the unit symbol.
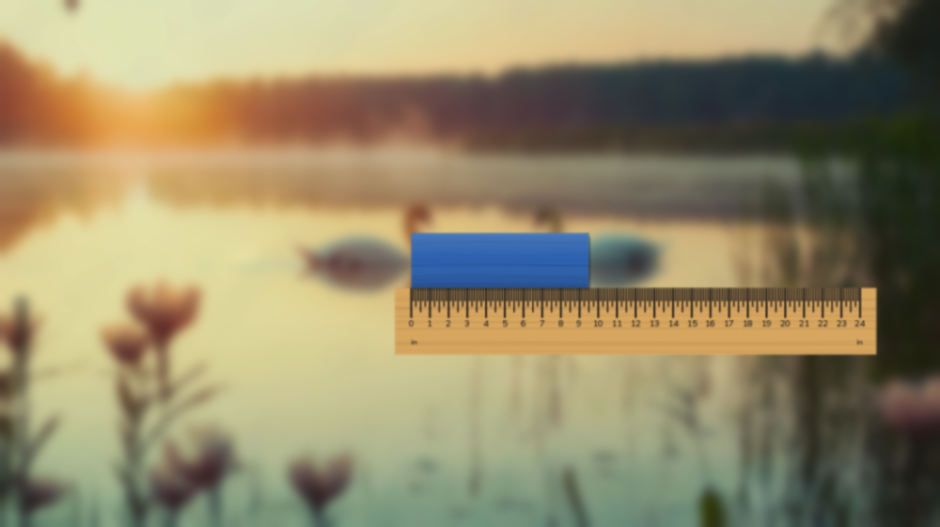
9.5 in
